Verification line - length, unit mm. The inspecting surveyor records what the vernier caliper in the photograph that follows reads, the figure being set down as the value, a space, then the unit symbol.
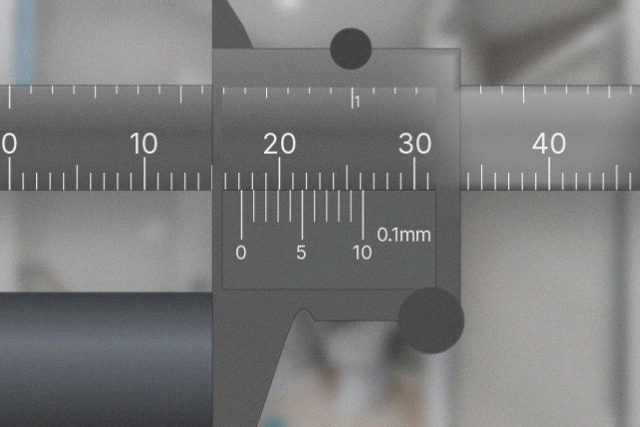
17.2 mm
